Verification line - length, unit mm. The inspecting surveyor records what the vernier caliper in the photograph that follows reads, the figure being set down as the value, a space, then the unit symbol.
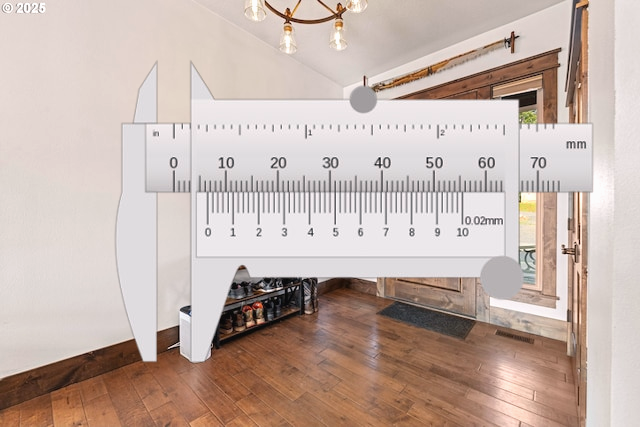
6.5 mm
